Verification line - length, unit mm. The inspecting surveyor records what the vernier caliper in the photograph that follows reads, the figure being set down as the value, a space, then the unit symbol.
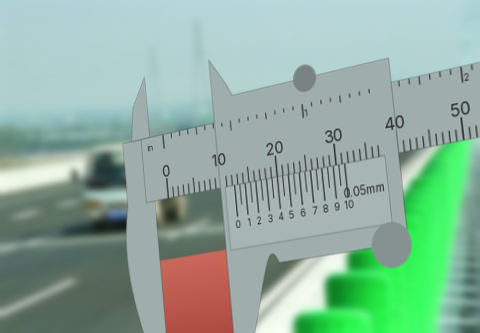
12.4 mm
